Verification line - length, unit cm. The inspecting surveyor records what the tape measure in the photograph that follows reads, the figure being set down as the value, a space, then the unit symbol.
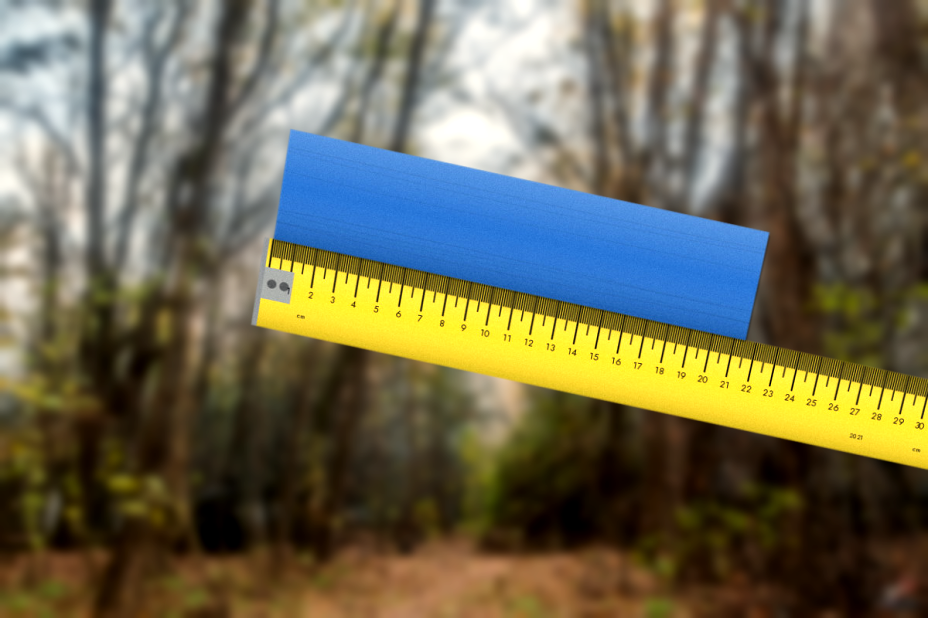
21.5 cm
